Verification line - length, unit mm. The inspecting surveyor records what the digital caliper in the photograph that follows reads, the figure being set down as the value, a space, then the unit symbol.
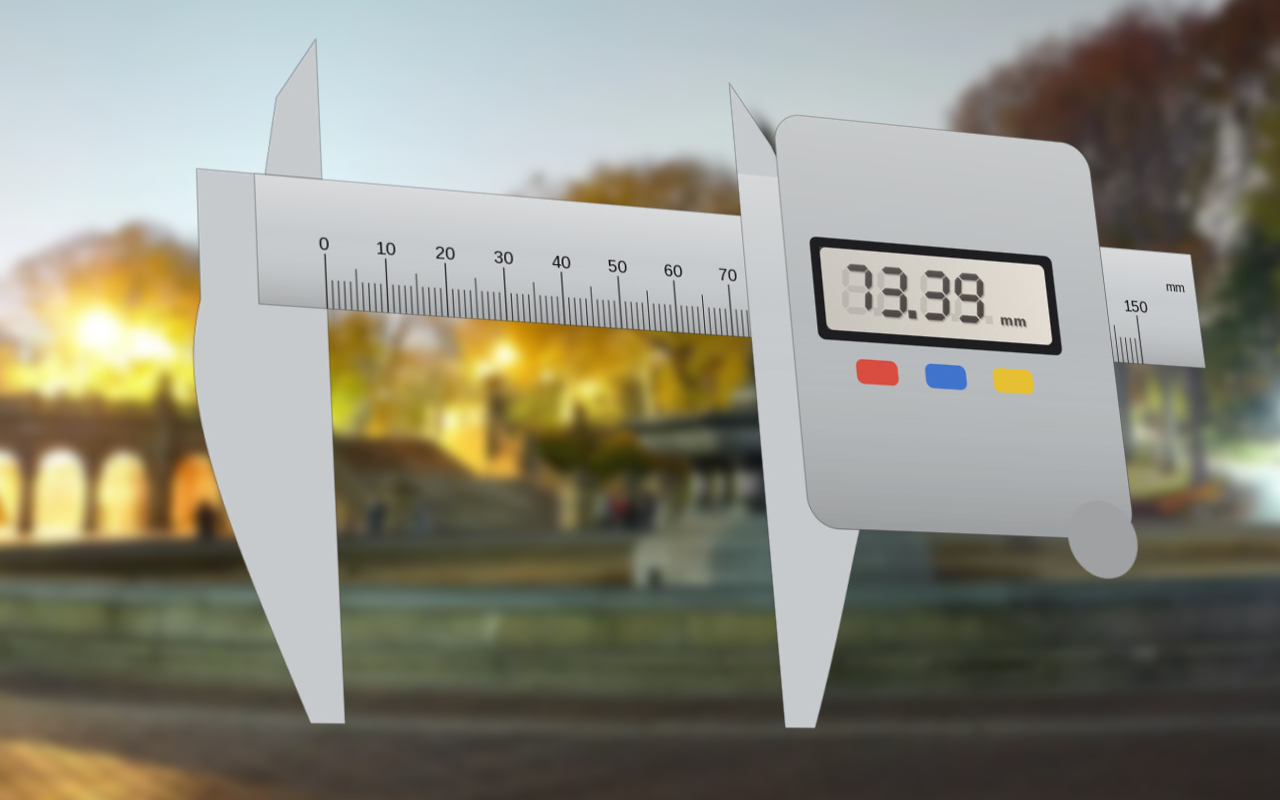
73.39 mm
